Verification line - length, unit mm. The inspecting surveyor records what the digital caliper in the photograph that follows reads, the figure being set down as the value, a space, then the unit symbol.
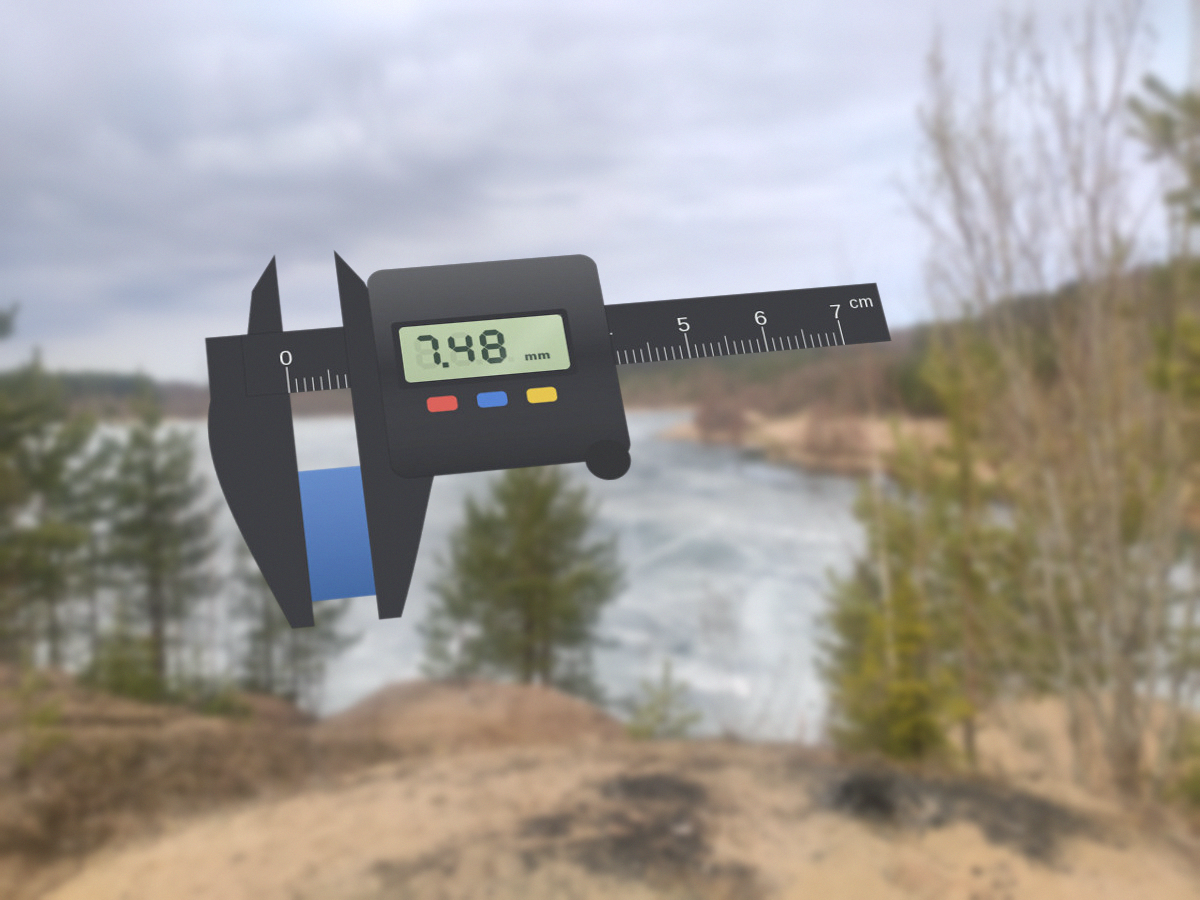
7.48 mm
